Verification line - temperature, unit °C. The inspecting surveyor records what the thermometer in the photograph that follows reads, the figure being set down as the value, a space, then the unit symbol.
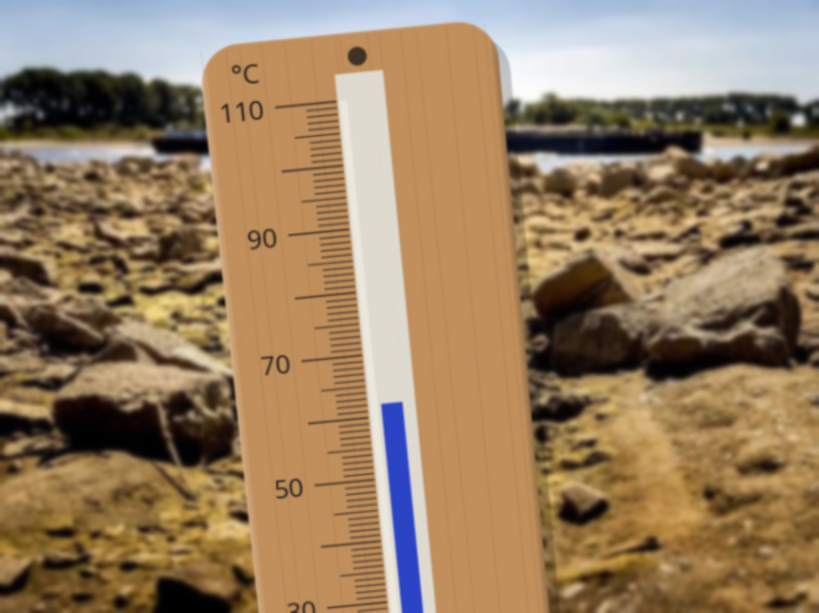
62 °C
